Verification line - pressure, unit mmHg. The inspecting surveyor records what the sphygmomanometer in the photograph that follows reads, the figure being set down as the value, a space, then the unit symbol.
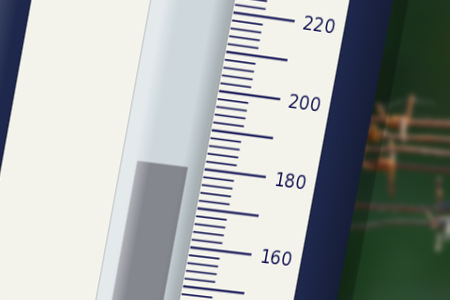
180 mmHg
